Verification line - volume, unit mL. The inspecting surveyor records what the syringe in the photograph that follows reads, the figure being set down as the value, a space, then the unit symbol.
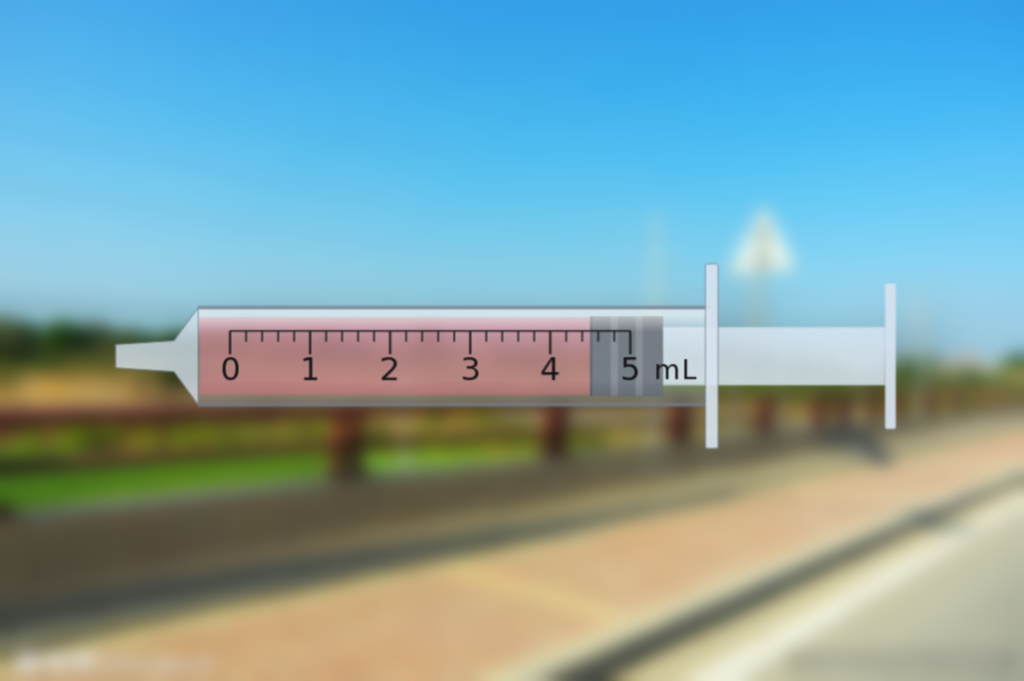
4.5 mL
